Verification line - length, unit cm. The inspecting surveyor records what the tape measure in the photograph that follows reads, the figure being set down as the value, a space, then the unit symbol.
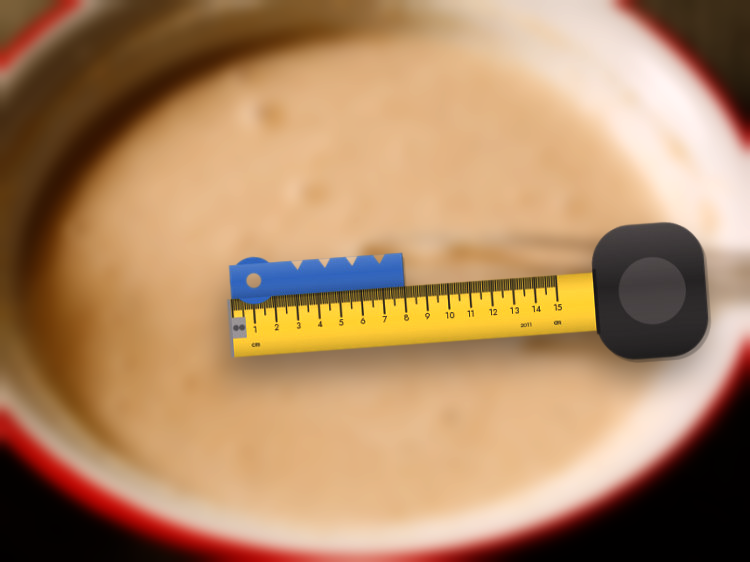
8 cm
